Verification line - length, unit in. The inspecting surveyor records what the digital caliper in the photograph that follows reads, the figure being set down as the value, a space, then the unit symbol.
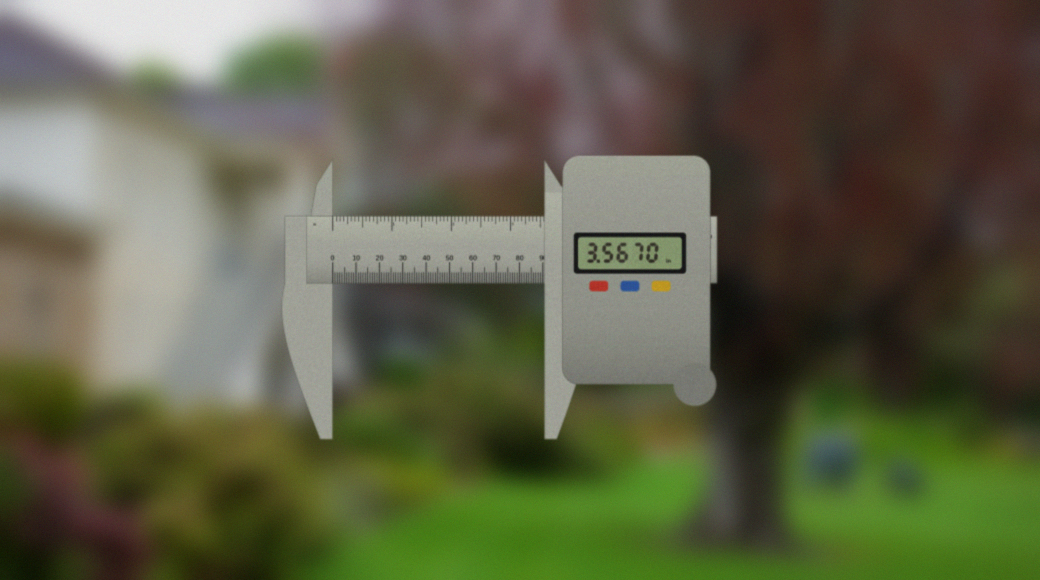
3.5670 in
